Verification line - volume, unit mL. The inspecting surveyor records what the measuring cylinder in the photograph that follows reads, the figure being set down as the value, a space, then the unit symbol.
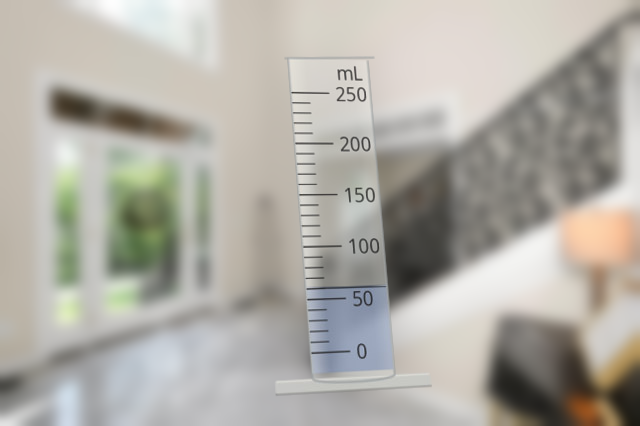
60 mL
